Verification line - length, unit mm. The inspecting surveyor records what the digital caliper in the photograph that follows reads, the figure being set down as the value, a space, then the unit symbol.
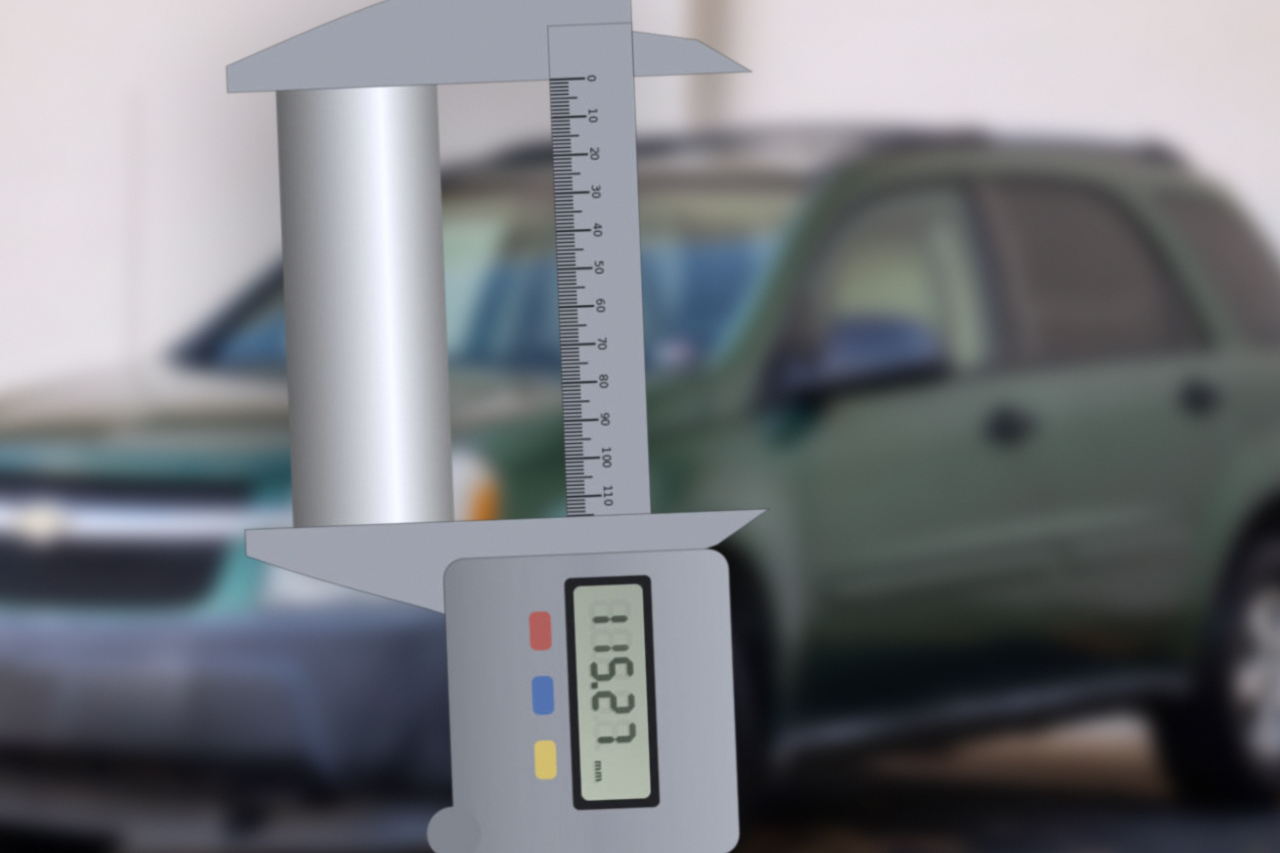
115.27 mm
